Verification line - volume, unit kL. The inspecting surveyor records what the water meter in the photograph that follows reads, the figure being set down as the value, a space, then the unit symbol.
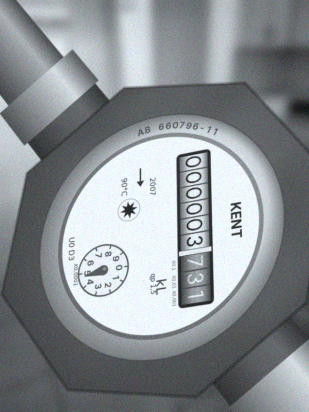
3.7314 kL
